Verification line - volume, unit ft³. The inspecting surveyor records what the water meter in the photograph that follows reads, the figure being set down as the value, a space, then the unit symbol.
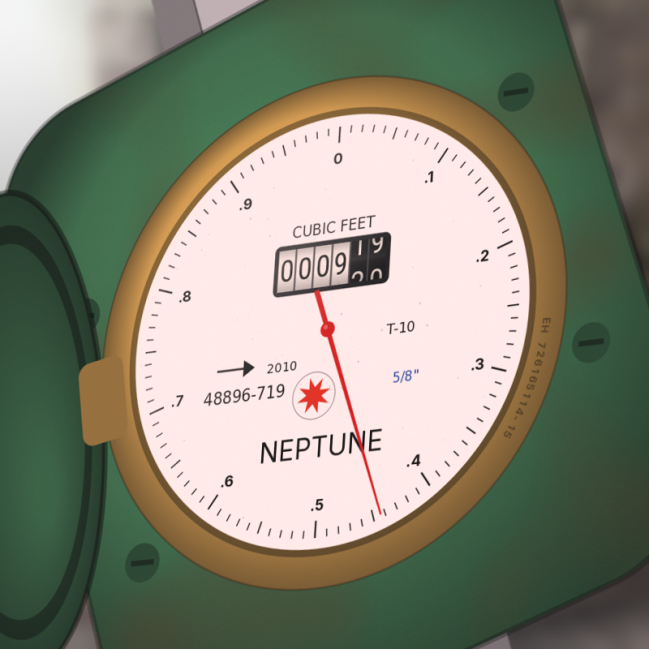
919.44 ft³
